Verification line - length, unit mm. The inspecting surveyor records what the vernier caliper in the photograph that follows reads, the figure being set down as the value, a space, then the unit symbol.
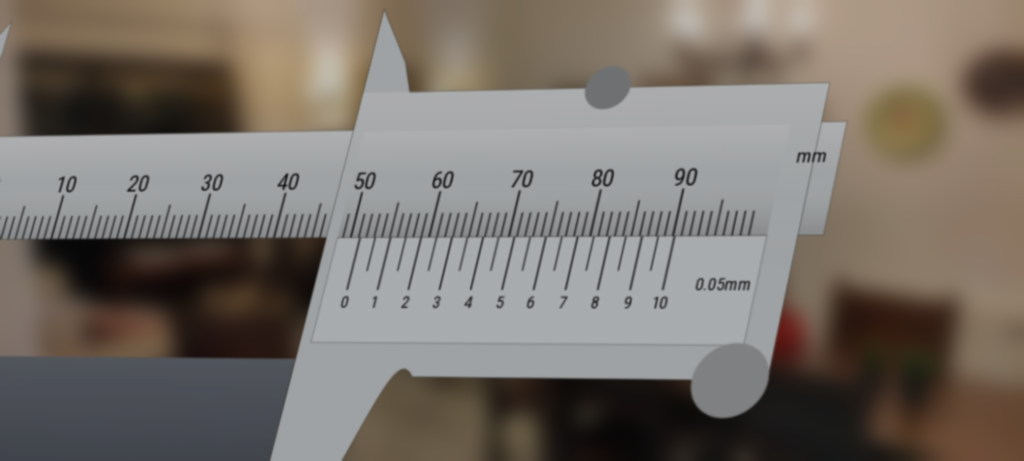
51.2 mm
